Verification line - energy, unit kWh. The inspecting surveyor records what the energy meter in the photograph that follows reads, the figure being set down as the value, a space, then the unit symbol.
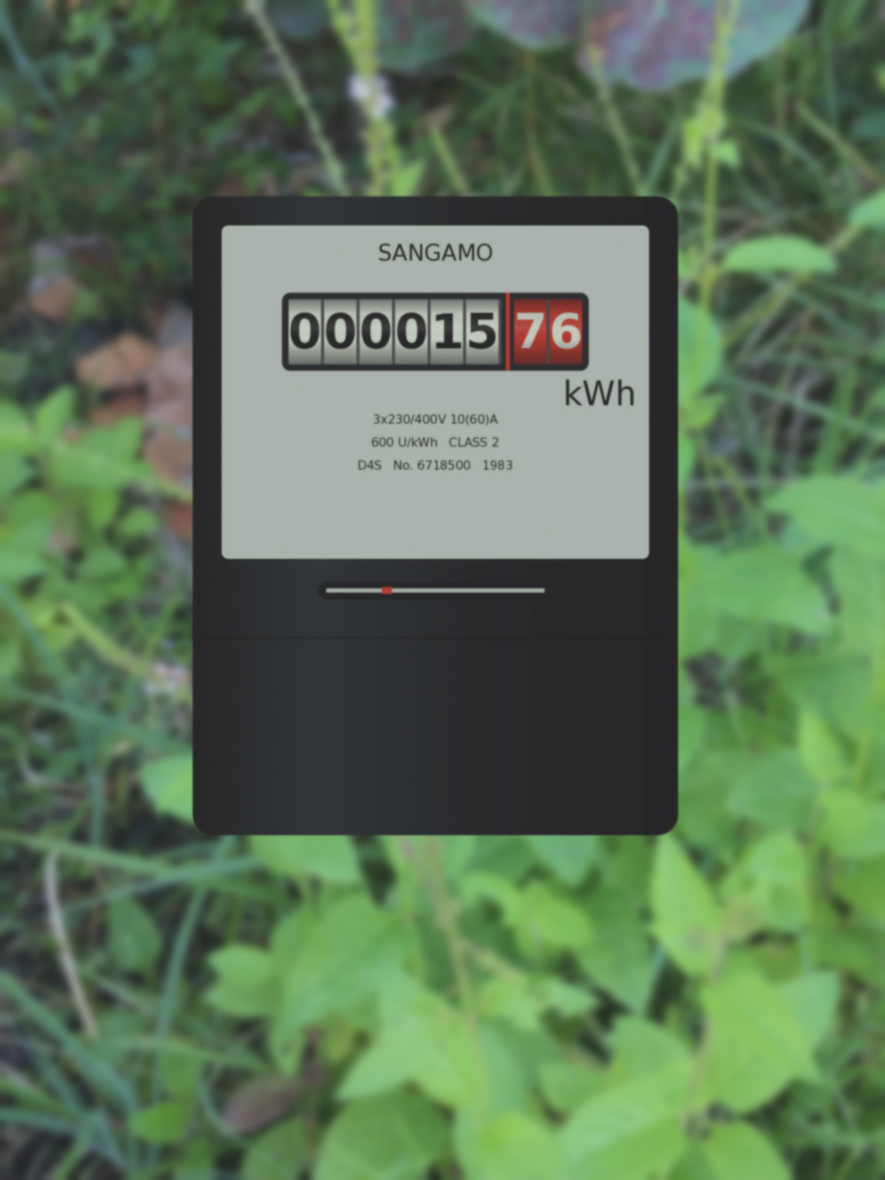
15.76 kWh
